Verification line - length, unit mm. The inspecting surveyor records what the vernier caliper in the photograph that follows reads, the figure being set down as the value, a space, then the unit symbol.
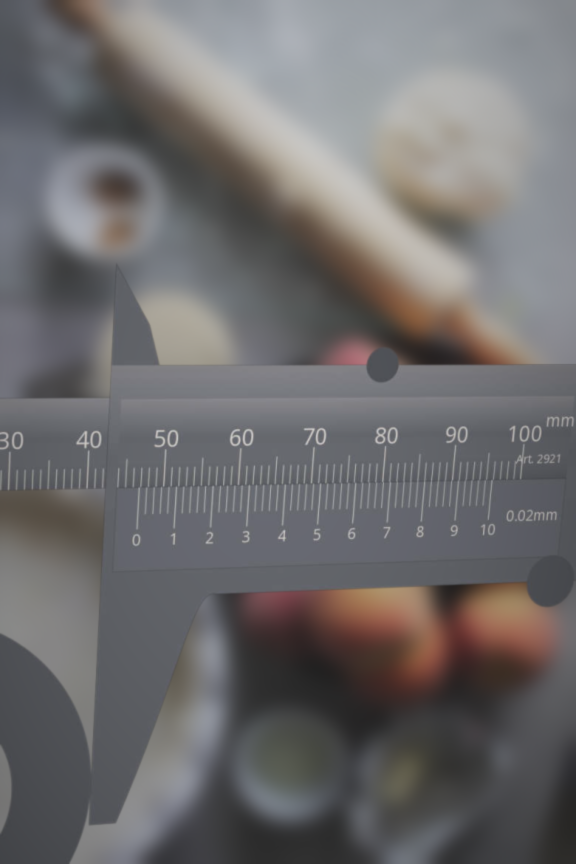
46.8 mm
